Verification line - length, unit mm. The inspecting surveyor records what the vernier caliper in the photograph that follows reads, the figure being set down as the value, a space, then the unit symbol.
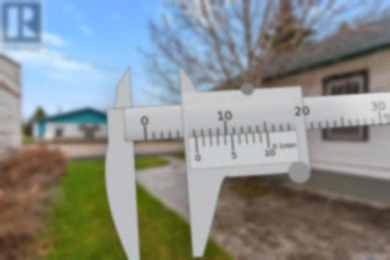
6.2 mm
